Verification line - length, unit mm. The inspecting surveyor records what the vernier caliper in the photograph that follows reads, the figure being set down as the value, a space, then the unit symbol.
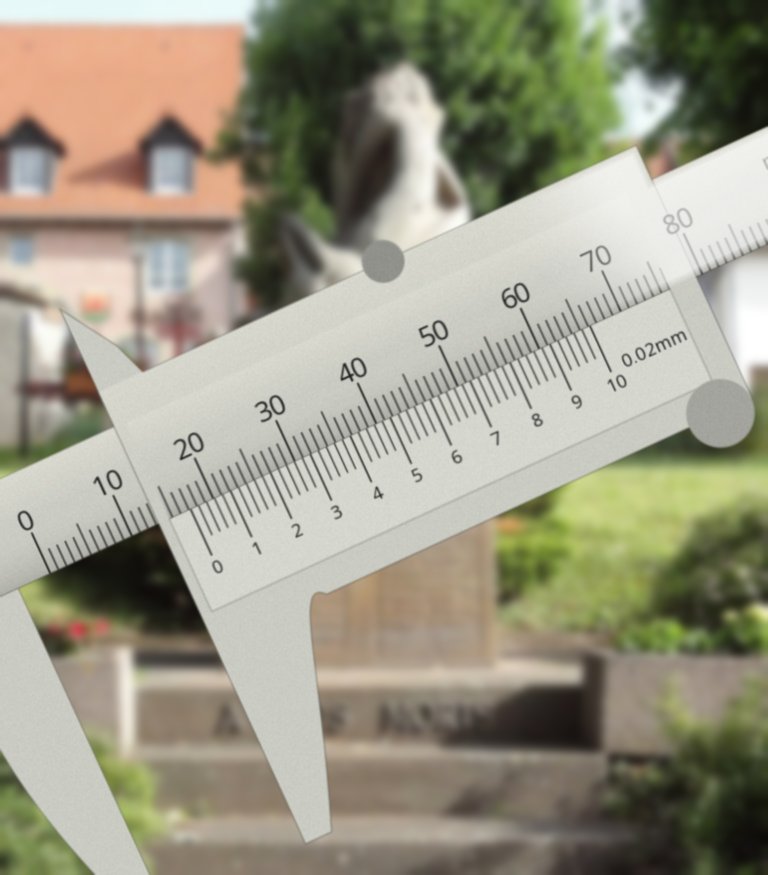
17.2 mm
